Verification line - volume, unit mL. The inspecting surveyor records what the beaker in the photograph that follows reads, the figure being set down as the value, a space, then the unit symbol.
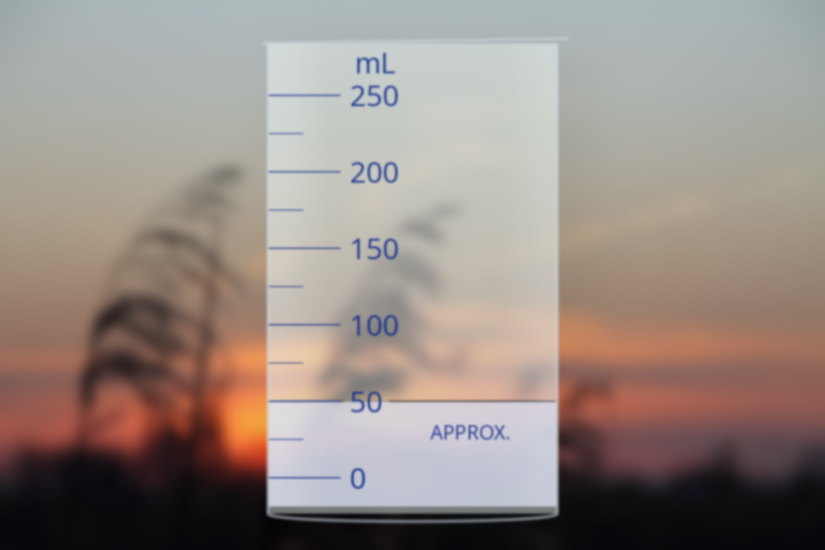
50 mL
